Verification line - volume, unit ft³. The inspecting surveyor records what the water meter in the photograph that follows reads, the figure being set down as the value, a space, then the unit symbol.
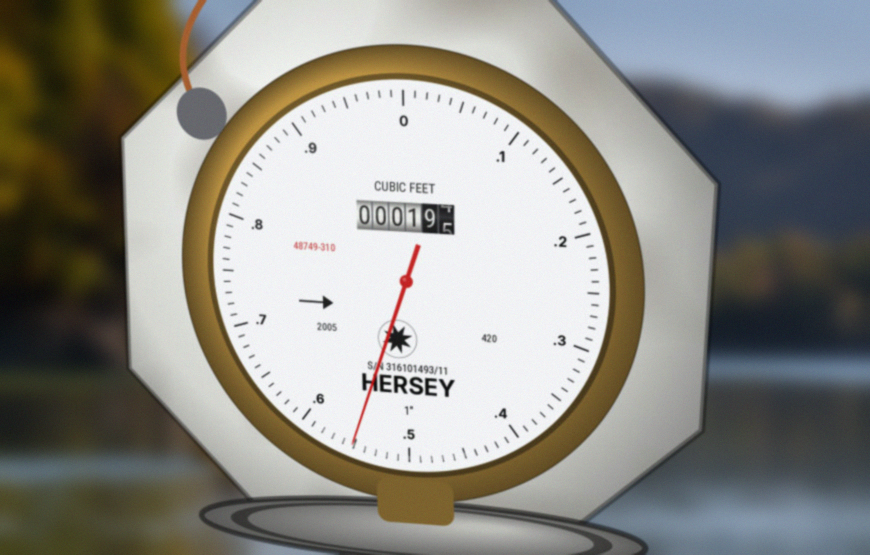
194.55 ft³
